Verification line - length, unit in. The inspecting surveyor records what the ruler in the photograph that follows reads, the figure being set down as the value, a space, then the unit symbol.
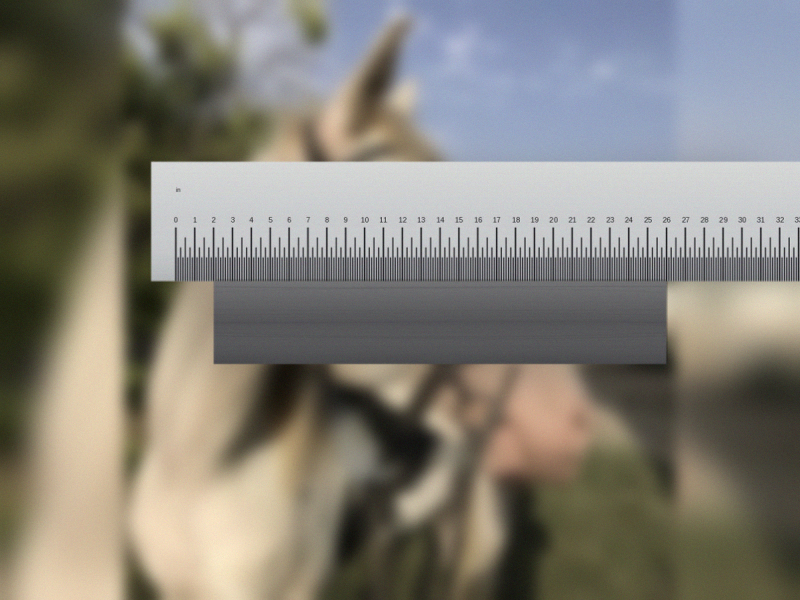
24 in
